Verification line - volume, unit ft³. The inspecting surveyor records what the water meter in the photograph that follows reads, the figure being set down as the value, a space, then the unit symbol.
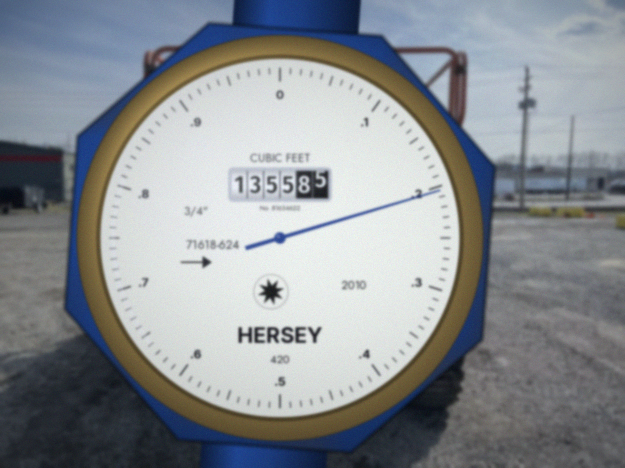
135585.20 ft³
